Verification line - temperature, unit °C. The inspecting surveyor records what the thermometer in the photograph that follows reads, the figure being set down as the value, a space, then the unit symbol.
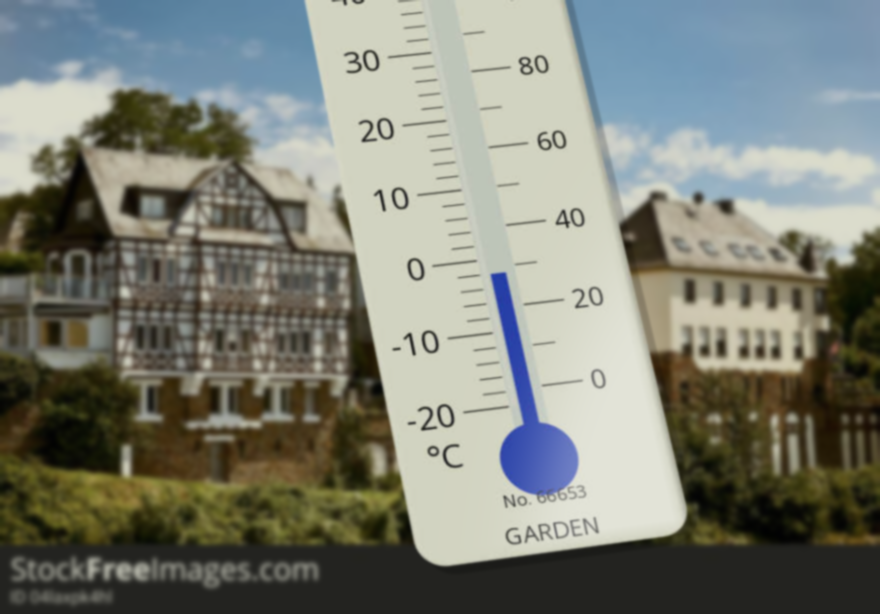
-2 °C
